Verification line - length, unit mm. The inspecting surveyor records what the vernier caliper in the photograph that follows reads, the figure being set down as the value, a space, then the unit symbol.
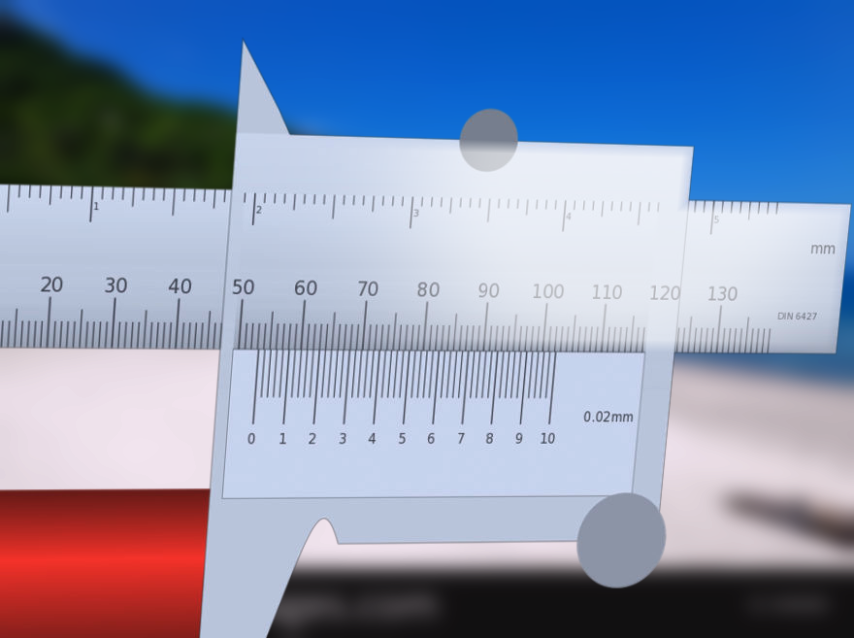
53.2 mm
